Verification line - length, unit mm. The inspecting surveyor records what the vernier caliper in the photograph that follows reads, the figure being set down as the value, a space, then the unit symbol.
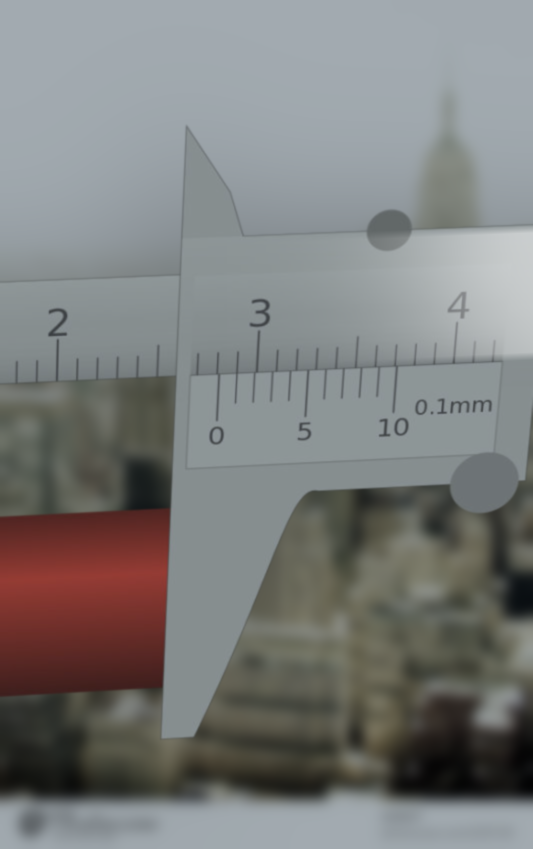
28.1 mm
